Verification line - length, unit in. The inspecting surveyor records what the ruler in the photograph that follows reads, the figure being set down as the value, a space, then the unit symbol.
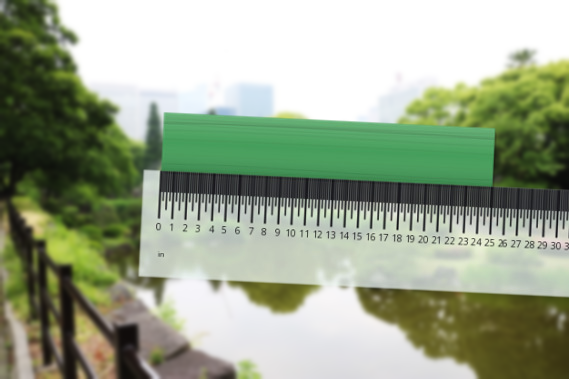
25 in
